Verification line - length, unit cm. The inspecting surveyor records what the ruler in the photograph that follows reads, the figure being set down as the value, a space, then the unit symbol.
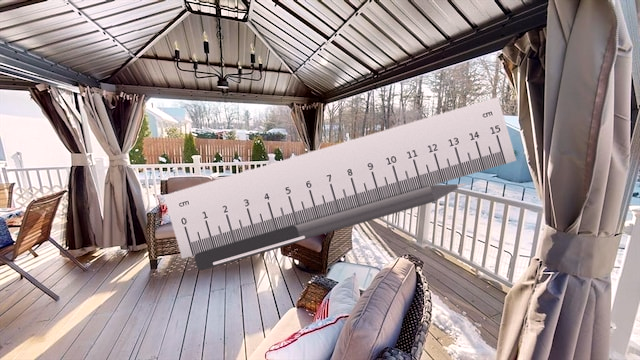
13 cm
